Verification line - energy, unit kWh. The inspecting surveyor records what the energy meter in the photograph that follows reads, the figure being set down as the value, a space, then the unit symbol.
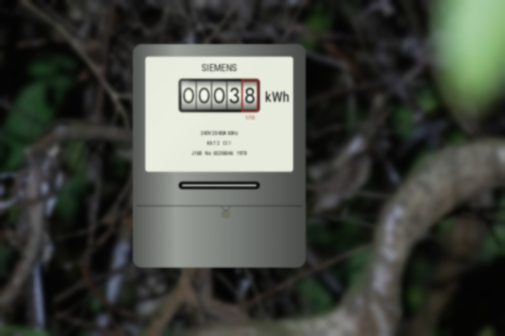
3.8 kWh
